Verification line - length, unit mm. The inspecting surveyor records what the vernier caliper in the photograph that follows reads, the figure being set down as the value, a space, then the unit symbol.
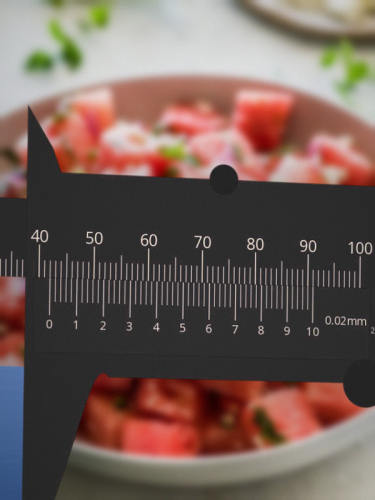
42.0 mm
